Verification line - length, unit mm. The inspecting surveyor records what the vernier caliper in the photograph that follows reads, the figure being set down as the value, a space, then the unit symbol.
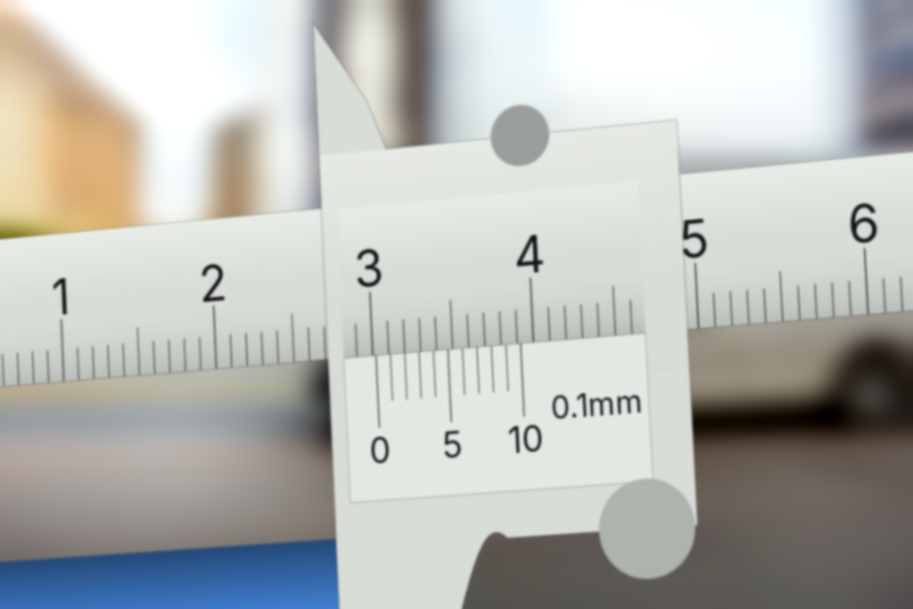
30.2 mm
